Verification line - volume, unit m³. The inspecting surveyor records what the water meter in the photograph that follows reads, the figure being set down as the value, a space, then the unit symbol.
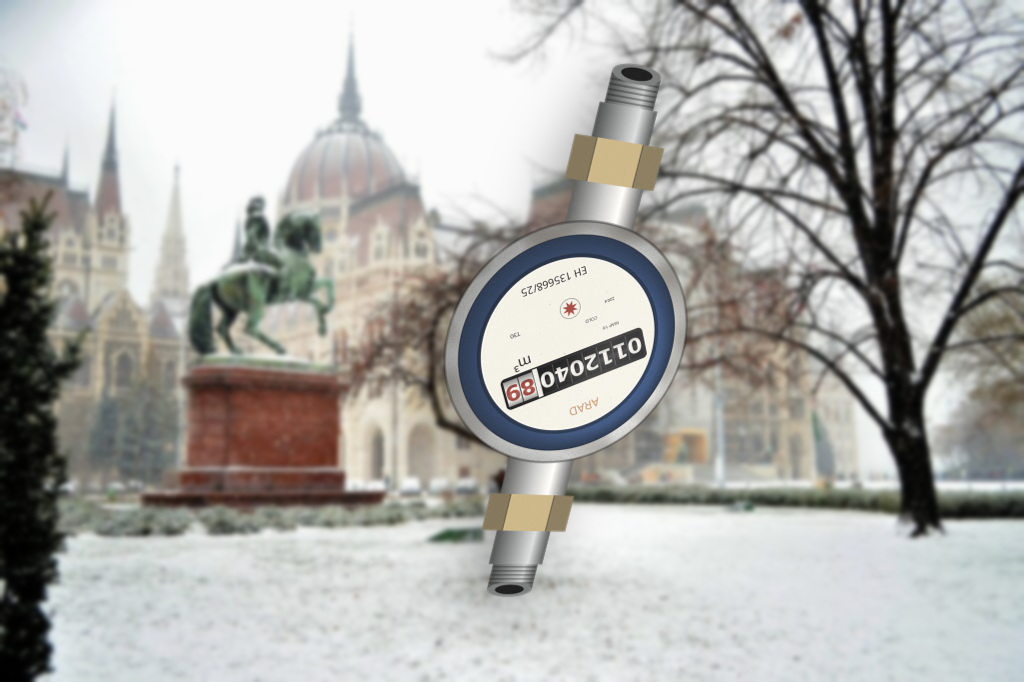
112040.89 m³
